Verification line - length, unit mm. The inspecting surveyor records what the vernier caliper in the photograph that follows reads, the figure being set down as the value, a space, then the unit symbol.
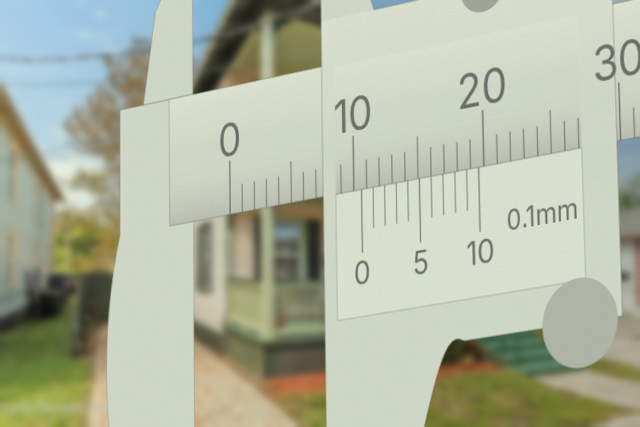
10.6 mm
